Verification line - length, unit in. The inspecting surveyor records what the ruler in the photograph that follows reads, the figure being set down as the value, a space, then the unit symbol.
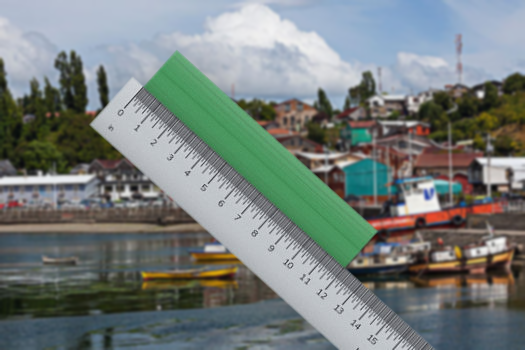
12 in
